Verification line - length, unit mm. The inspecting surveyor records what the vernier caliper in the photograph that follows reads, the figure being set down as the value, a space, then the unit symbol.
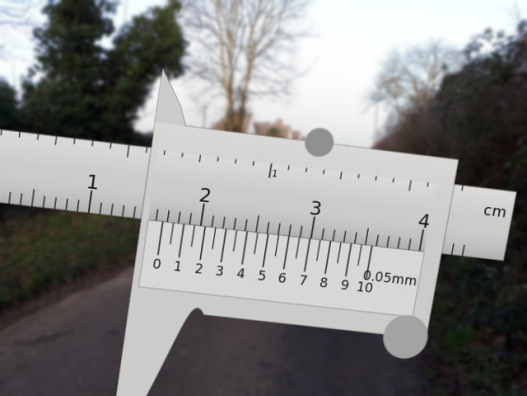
16.6 mm
